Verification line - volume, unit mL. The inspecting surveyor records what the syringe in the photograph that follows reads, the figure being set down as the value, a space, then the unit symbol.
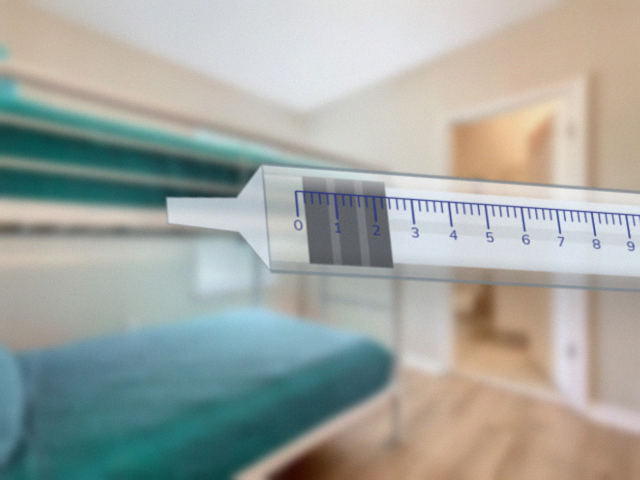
0.2 mL
